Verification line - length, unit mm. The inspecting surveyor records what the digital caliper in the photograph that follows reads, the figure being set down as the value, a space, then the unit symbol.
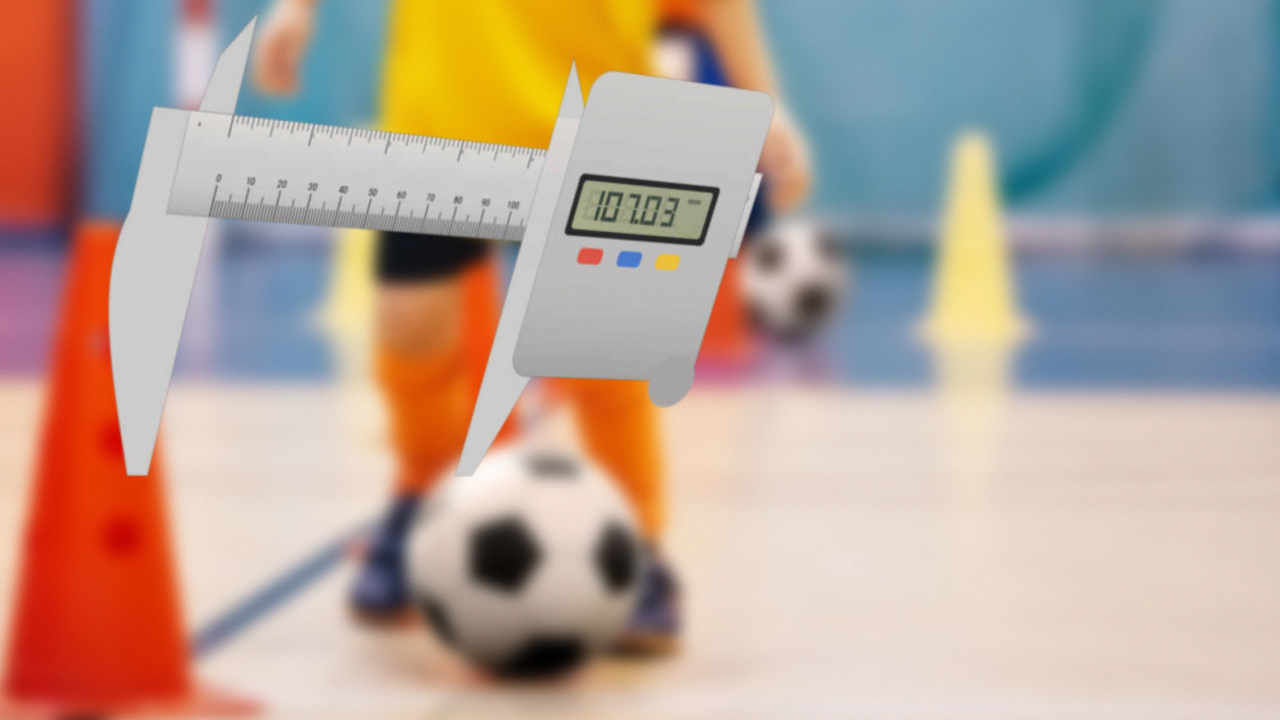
107.03 mm
